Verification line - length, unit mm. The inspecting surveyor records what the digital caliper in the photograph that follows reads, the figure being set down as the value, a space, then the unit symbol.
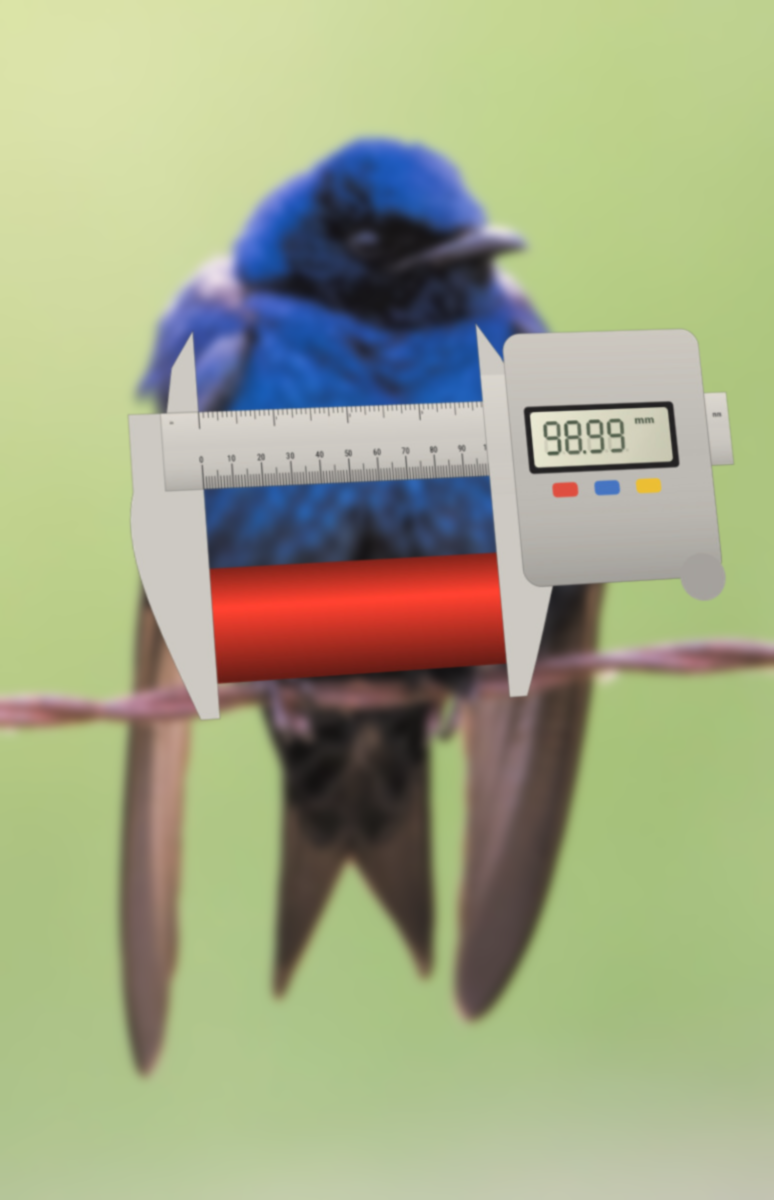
98.99 mm
